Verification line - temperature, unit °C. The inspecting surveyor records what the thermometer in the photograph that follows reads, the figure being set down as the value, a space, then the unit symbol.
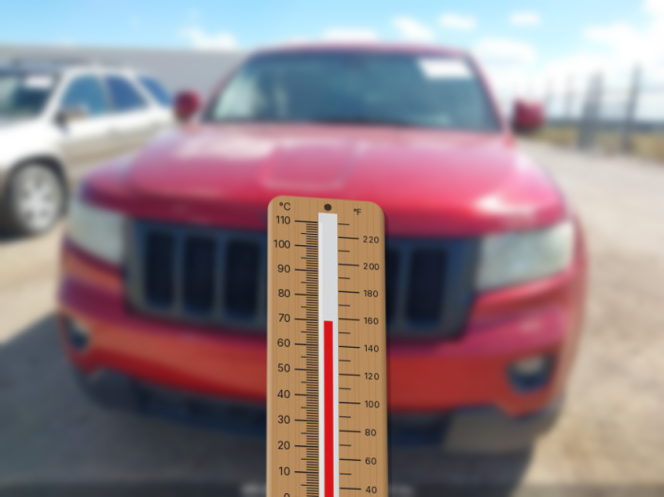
70 °C
